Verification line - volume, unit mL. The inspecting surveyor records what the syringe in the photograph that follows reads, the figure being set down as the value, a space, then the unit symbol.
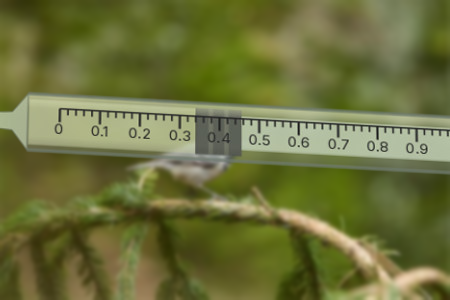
0.34 mL
